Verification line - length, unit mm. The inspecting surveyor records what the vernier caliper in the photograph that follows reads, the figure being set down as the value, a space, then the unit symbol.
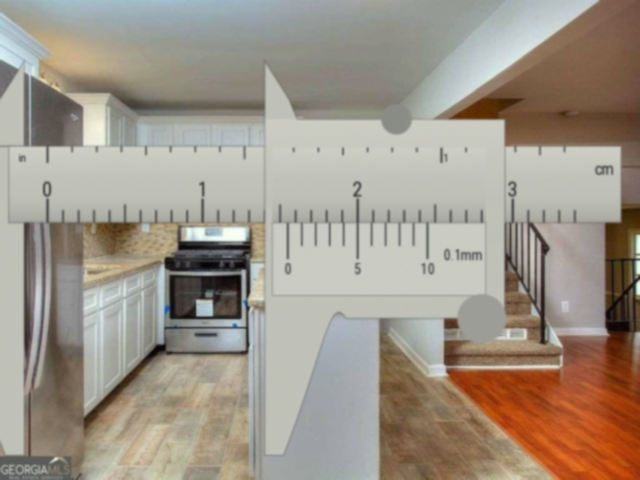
15.5 mm
